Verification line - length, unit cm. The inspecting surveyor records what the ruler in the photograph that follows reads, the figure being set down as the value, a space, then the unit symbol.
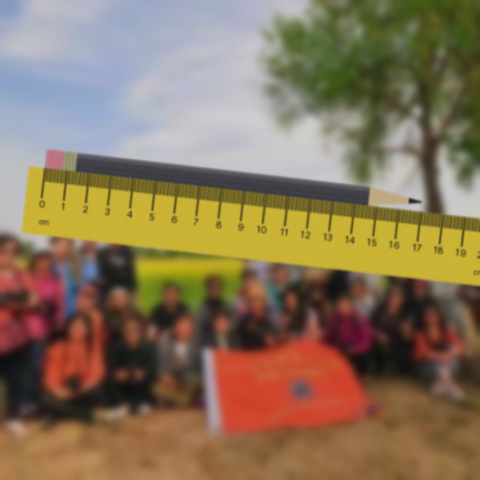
17 cm
